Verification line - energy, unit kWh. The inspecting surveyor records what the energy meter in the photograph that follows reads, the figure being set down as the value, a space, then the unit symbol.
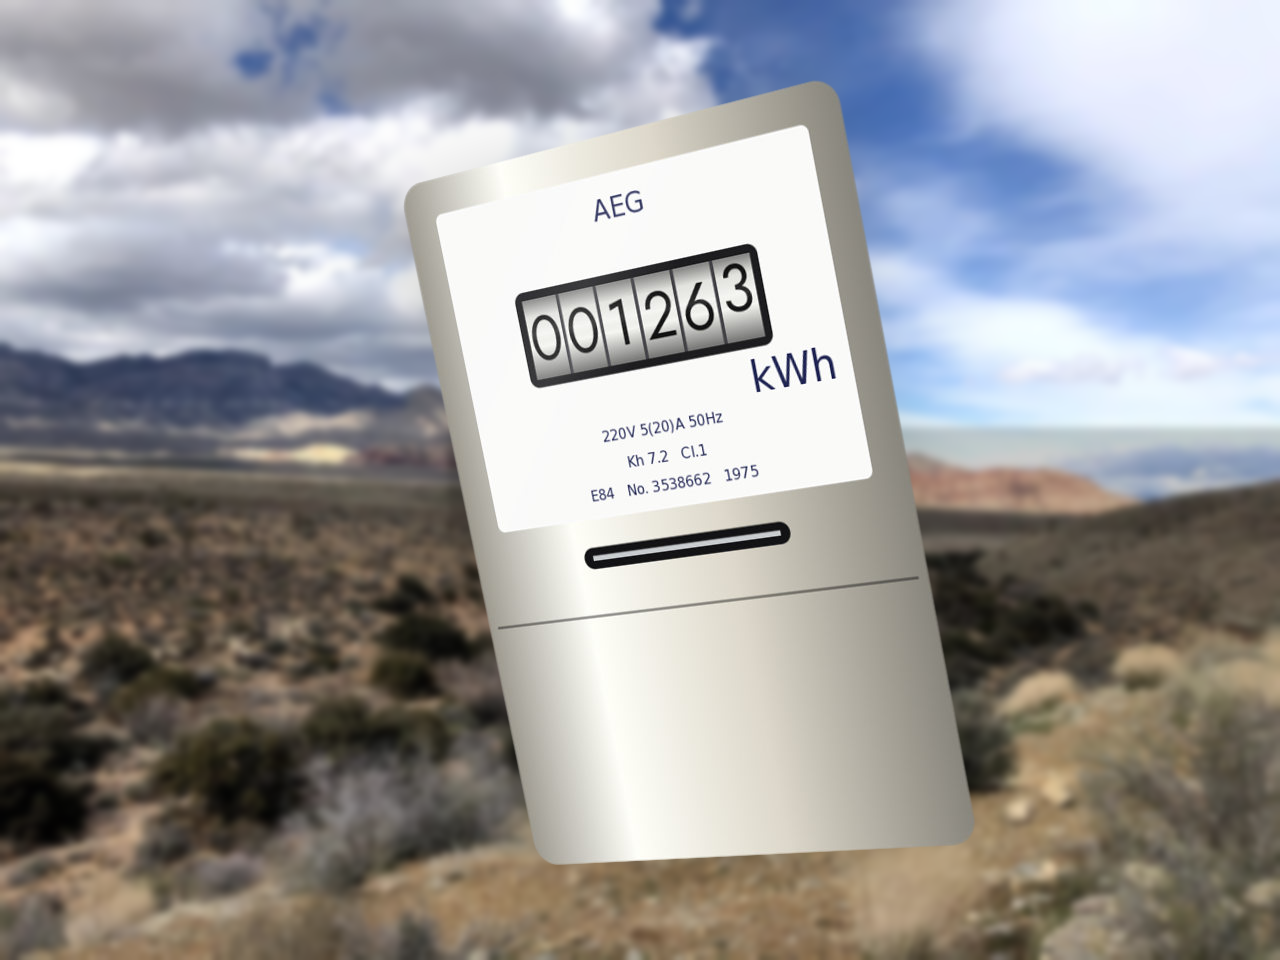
1263 kWh
